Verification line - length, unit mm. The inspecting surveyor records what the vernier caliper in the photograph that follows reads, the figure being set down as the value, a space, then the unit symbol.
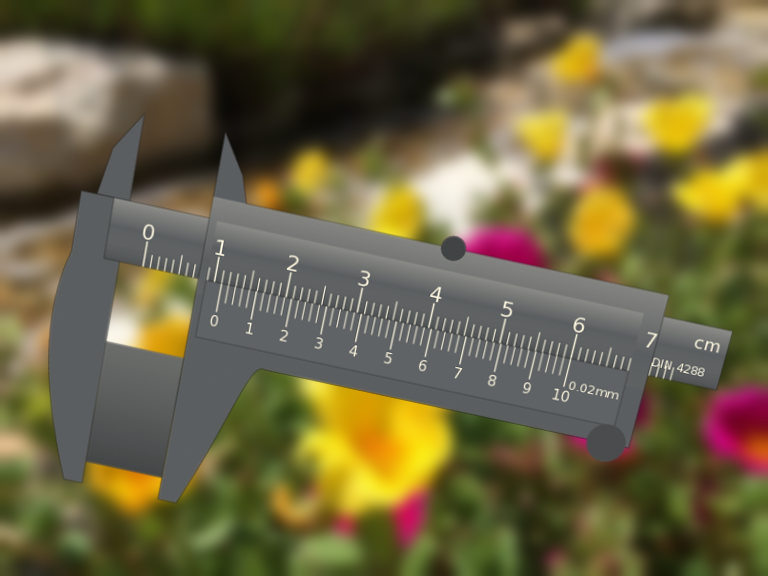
11.0 mm
